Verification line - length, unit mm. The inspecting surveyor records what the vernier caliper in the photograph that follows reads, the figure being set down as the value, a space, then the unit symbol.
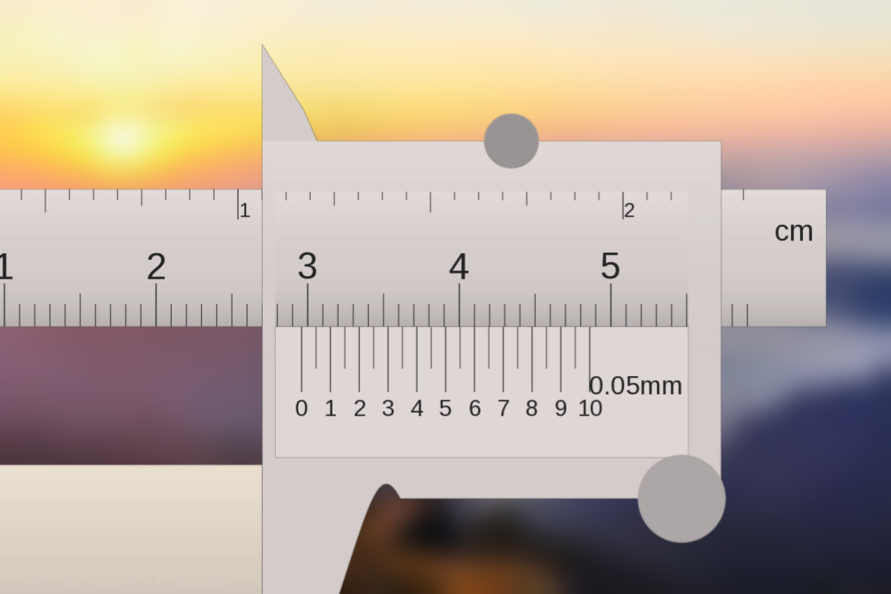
29.6 mm
